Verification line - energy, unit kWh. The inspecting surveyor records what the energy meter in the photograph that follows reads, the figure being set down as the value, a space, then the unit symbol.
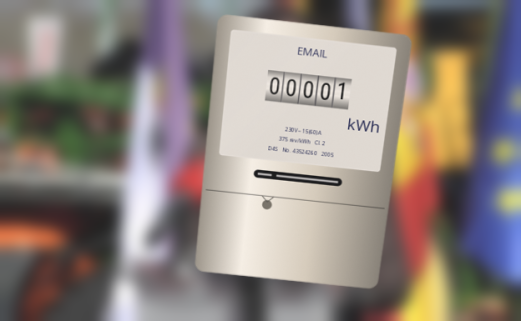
1 kWh
